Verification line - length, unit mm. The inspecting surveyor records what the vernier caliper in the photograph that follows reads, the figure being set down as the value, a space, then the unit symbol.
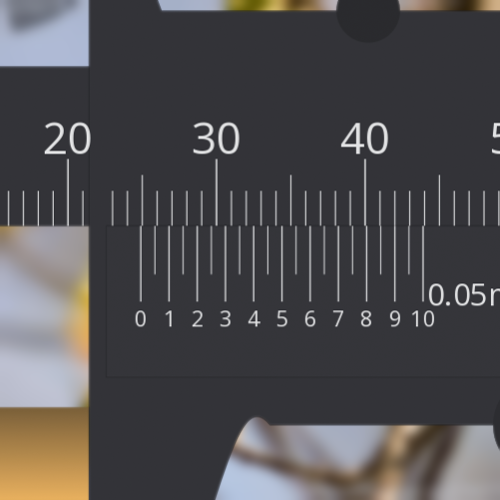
24.9 mm
